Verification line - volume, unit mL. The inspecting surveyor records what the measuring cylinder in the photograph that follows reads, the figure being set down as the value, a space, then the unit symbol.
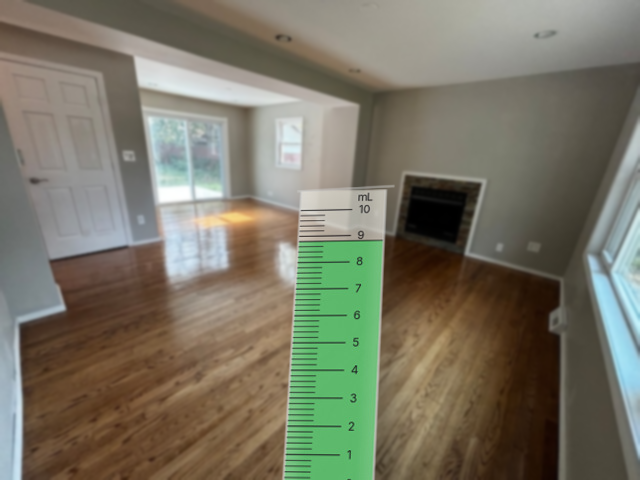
8.8 mL
